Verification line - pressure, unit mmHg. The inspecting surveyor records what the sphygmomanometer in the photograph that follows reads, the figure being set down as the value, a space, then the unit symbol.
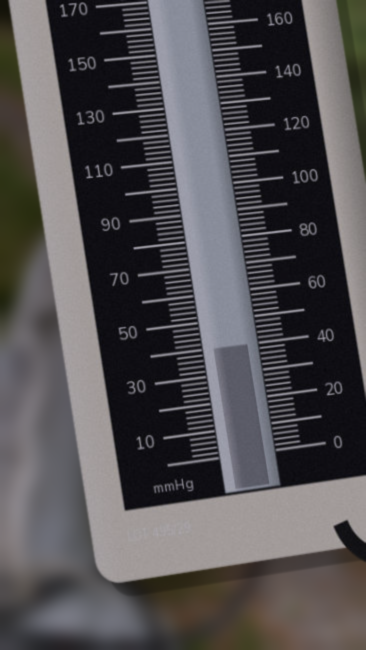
40 mmHg
